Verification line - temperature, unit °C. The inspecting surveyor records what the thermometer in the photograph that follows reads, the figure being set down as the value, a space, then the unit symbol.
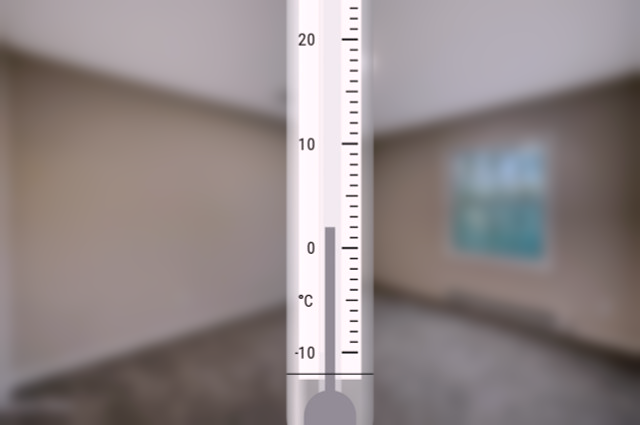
2 °C
